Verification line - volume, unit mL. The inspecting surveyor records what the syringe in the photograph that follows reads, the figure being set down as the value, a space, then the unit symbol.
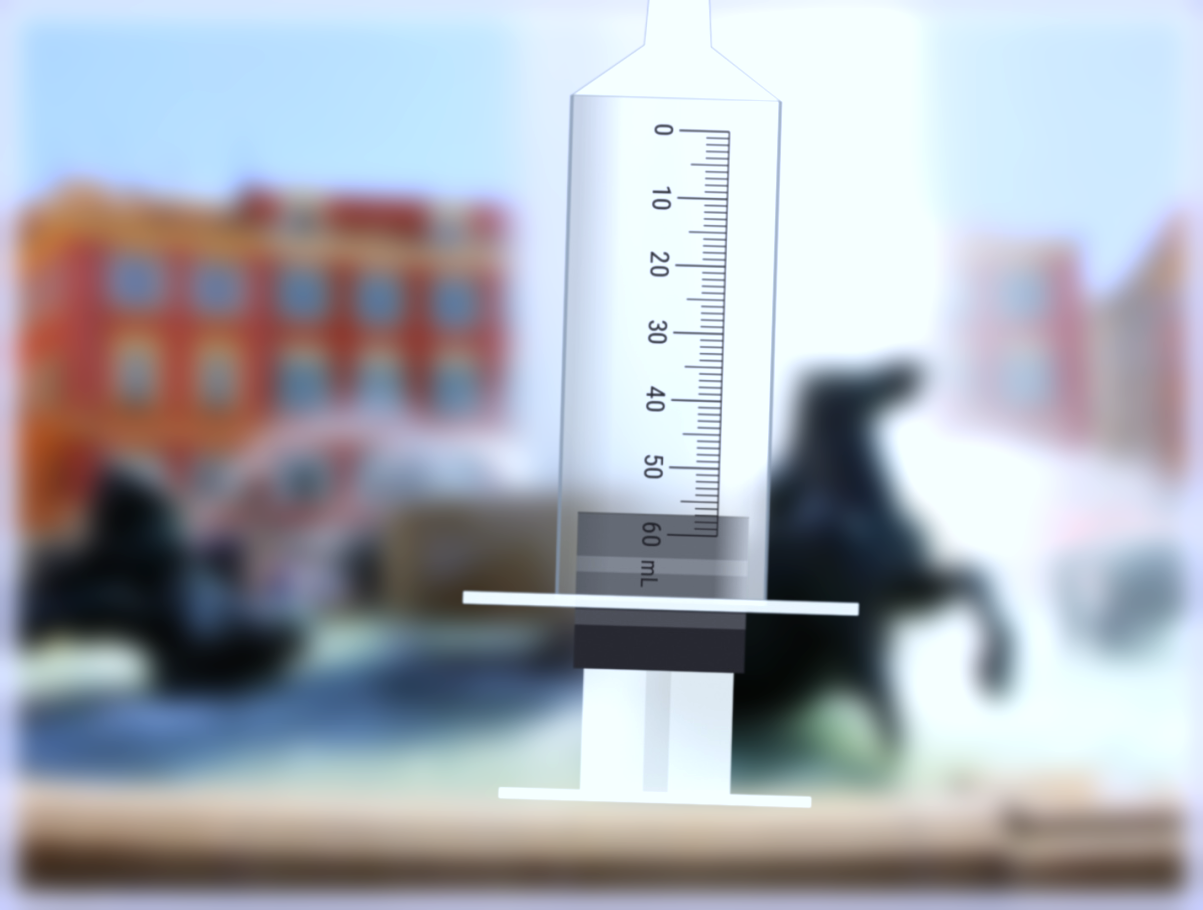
57 mL
